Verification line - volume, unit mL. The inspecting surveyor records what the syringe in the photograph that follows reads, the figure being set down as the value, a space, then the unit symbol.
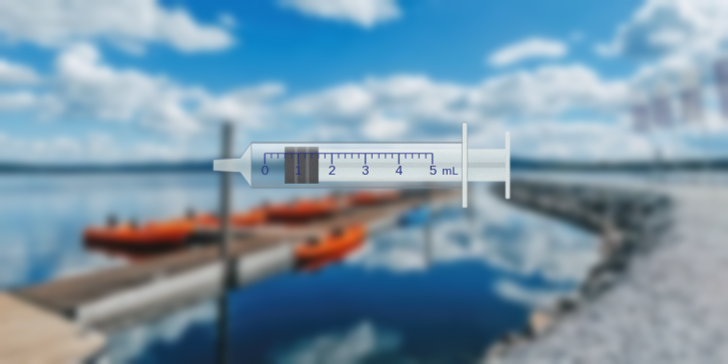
0.6 mL
